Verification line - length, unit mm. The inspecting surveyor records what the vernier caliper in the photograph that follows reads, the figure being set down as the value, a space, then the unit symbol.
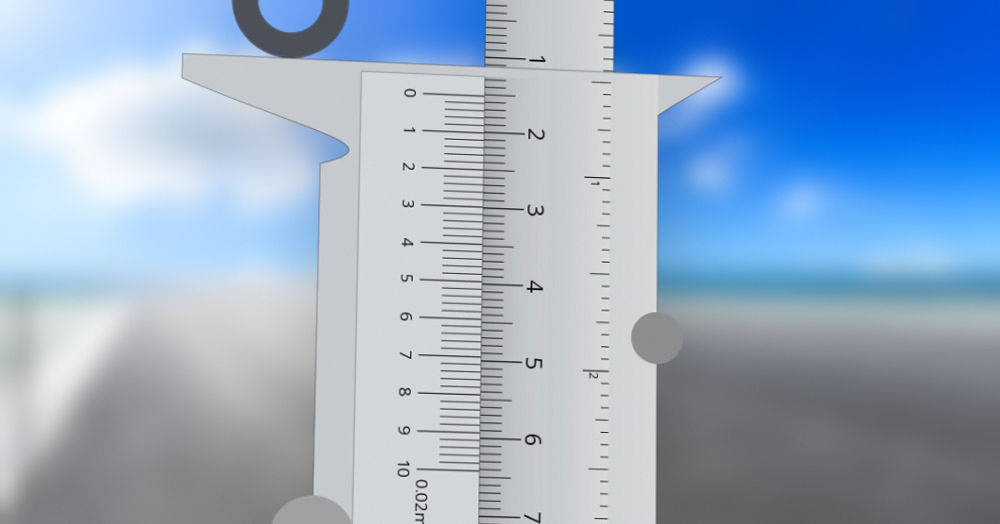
15.2 mm
